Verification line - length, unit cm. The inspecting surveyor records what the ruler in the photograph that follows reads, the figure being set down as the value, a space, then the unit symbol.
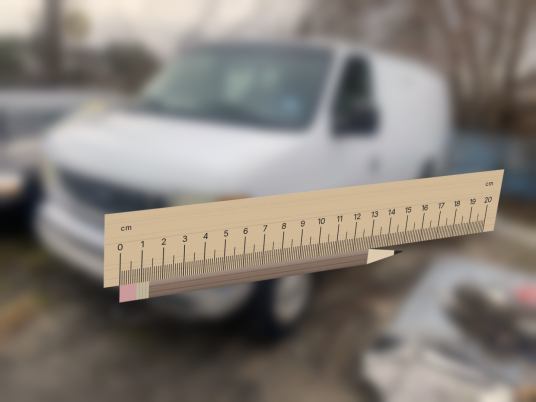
15 cm
